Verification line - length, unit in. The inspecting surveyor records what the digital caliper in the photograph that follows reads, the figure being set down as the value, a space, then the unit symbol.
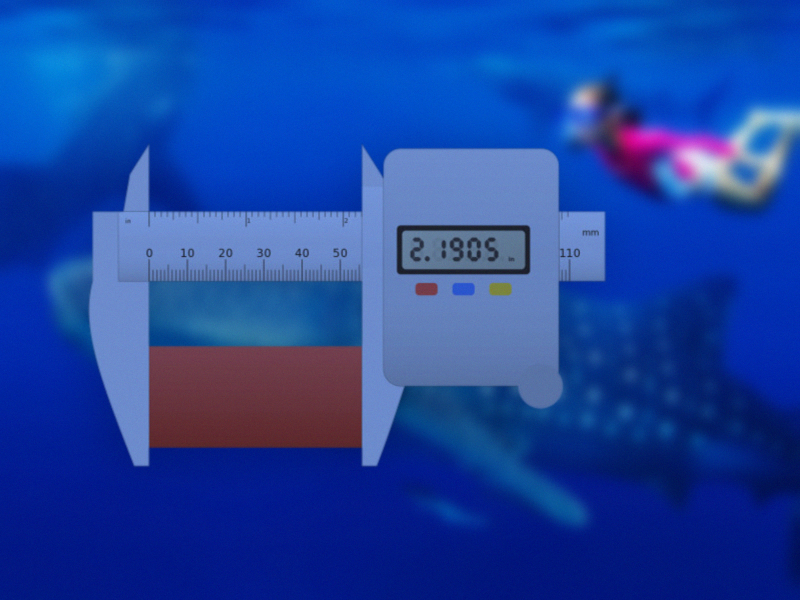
2.1905 in
